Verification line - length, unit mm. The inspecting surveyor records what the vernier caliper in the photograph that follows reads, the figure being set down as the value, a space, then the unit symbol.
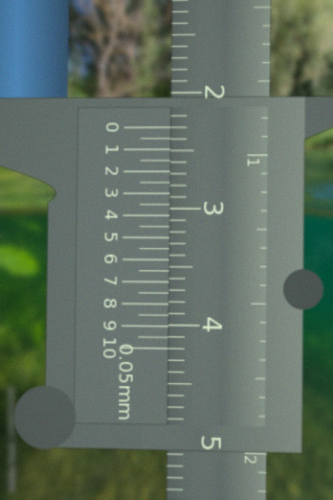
23.0 mm
